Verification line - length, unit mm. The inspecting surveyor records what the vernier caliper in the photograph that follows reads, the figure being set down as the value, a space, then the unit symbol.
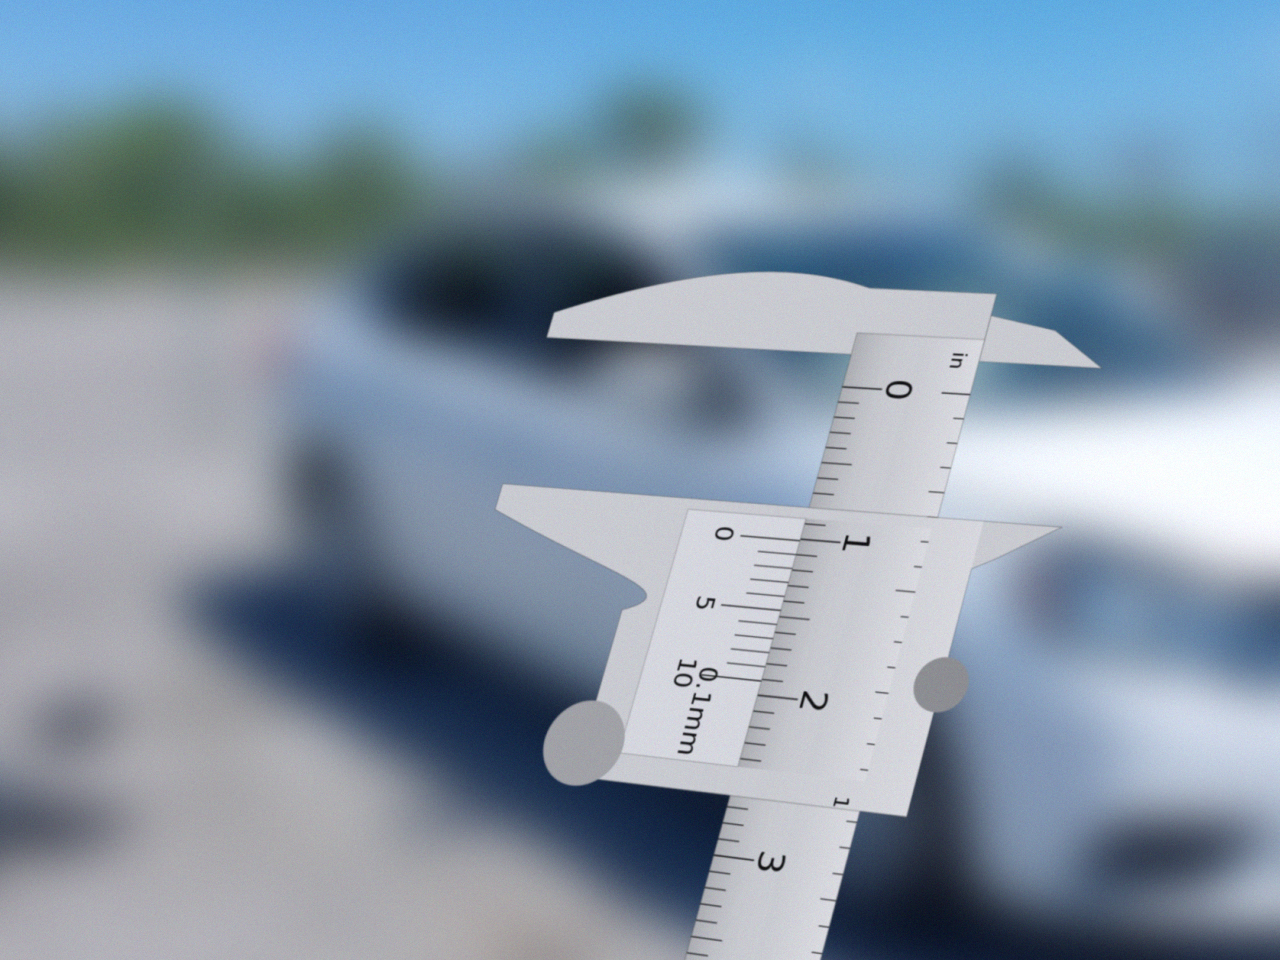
10.1 mm
